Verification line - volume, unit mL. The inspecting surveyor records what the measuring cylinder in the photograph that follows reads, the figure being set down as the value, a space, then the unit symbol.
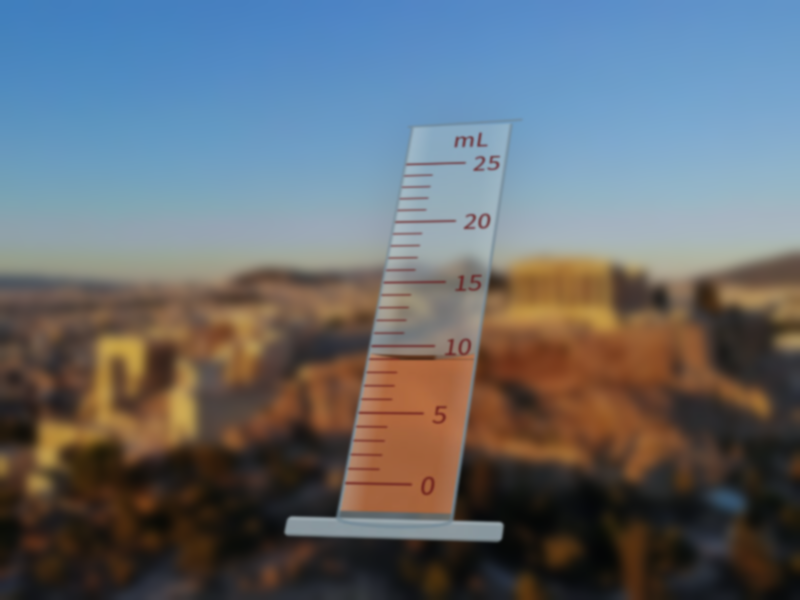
9 mL
